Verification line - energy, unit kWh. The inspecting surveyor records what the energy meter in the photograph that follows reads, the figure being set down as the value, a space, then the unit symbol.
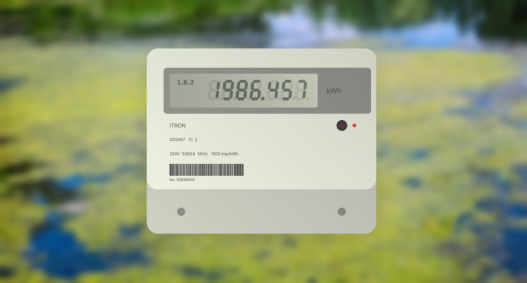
1986.457 kWh
